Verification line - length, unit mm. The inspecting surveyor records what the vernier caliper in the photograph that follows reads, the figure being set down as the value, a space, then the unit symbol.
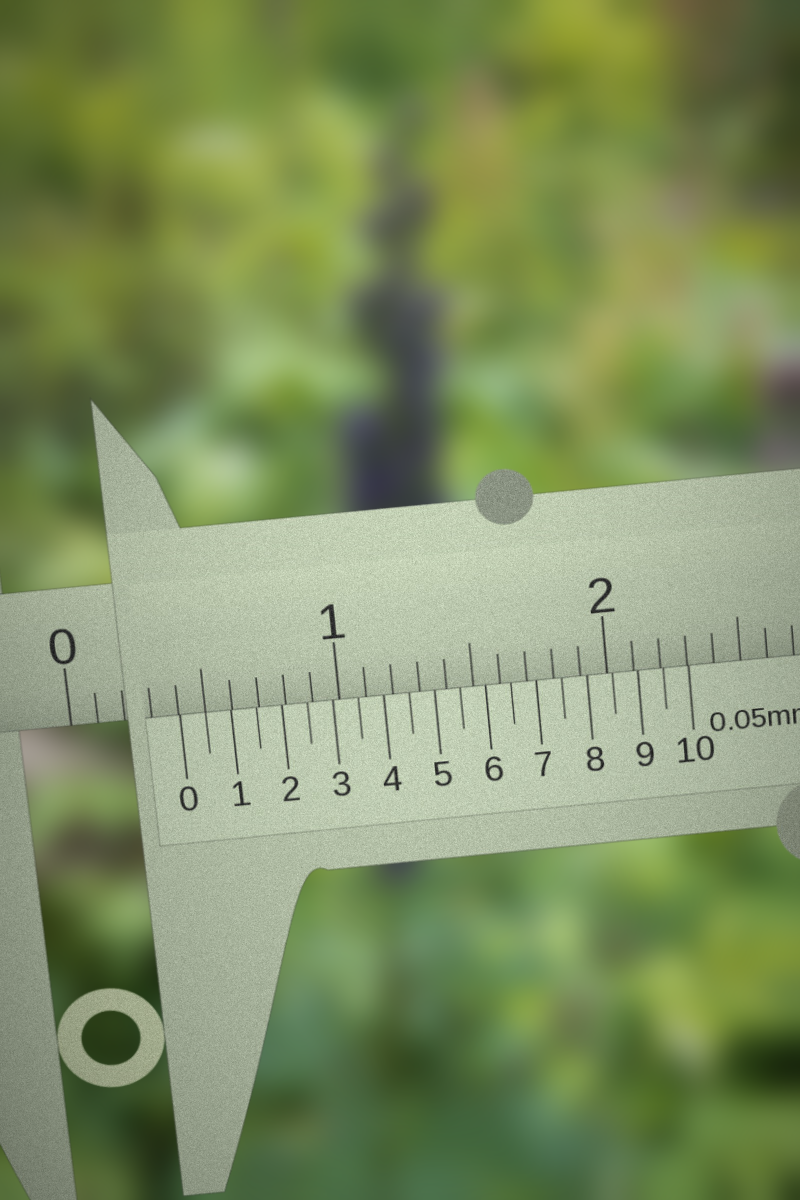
4.05 mm
